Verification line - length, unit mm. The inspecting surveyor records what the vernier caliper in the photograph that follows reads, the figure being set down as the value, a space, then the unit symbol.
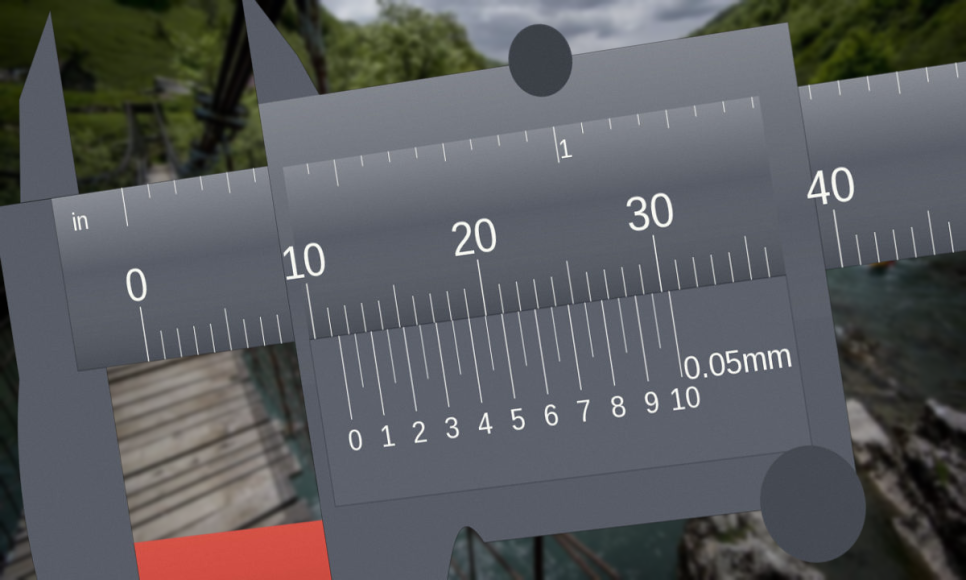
11.4 mm
